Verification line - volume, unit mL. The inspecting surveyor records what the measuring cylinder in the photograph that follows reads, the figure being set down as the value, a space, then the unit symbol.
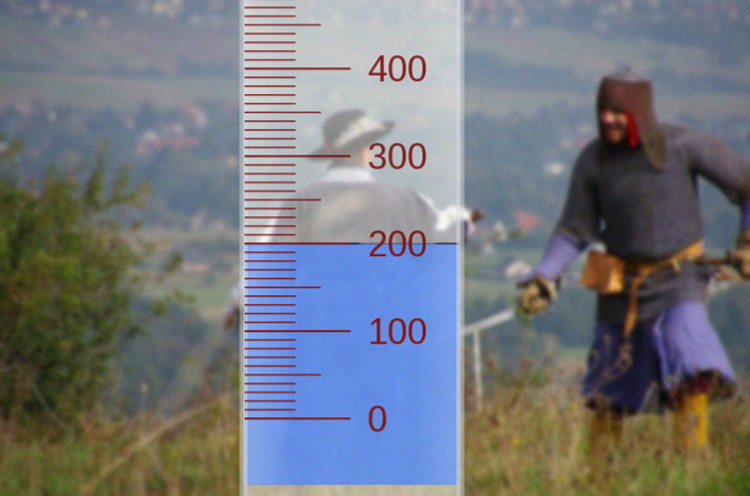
200 mL
